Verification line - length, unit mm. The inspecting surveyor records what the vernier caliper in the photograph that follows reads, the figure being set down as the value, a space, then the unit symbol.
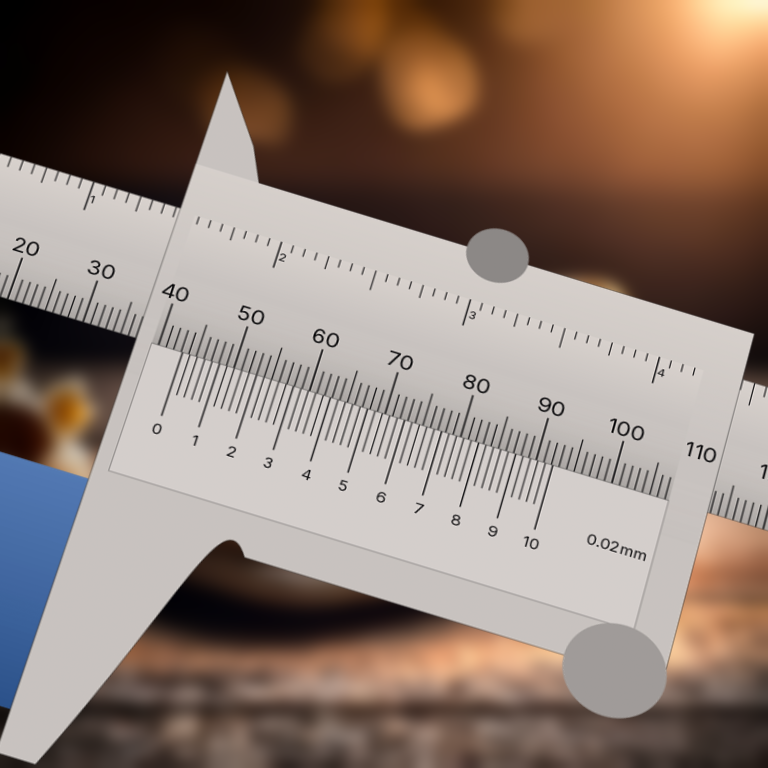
43.2 mm
